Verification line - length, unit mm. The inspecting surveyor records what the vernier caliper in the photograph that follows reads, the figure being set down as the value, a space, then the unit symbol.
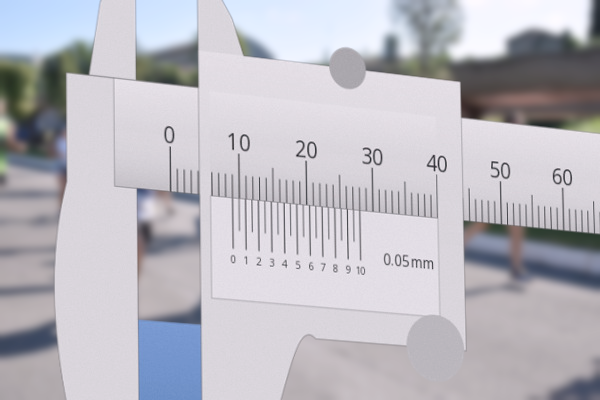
9.0 mm
